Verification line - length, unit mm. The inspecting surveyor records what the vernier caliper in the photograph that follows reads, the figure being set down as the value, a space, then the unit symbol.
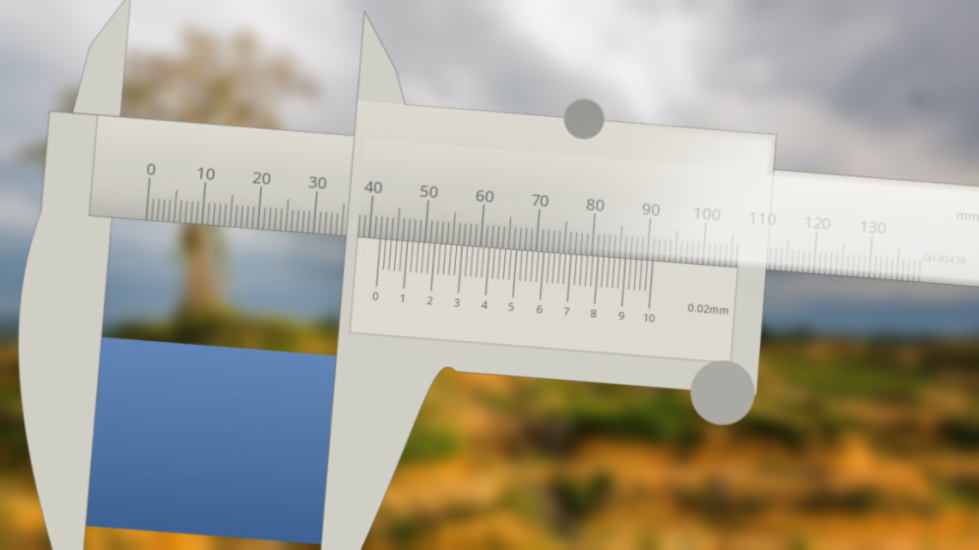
42.0 mm
